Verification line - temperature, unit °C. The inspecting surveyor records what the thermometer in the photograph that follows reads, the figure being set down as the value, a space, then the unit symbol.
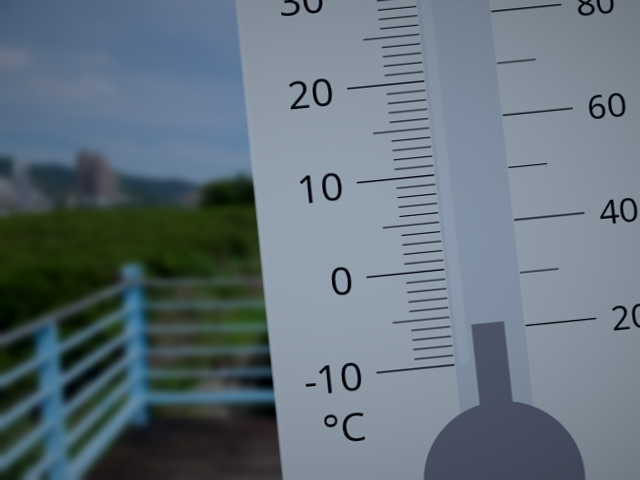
-6 °C
